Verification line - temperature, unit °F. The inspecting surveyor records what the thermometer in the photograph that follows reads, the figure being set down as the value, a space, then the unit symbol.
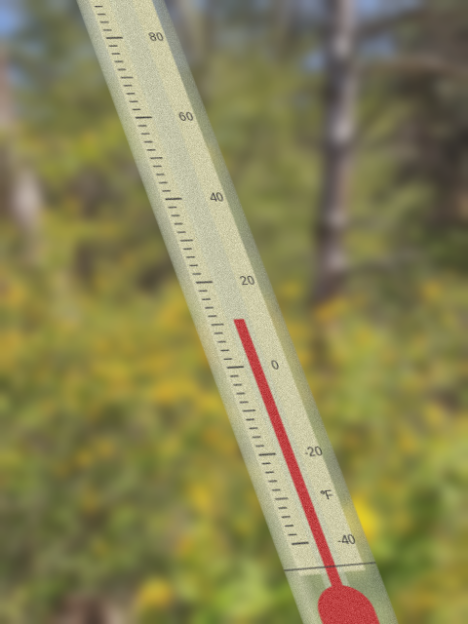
11 °F
